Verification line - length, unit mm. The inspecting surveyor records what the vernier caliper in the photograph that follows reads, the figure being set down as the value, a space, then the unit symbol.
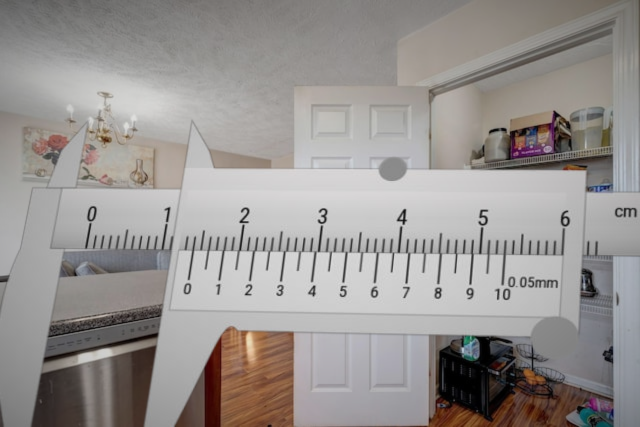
14.0 mm
